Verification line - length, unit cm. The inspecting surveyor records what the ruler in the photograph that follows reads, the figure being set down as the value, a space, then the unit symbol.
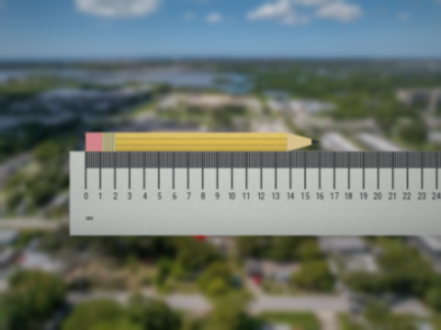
16 cm
